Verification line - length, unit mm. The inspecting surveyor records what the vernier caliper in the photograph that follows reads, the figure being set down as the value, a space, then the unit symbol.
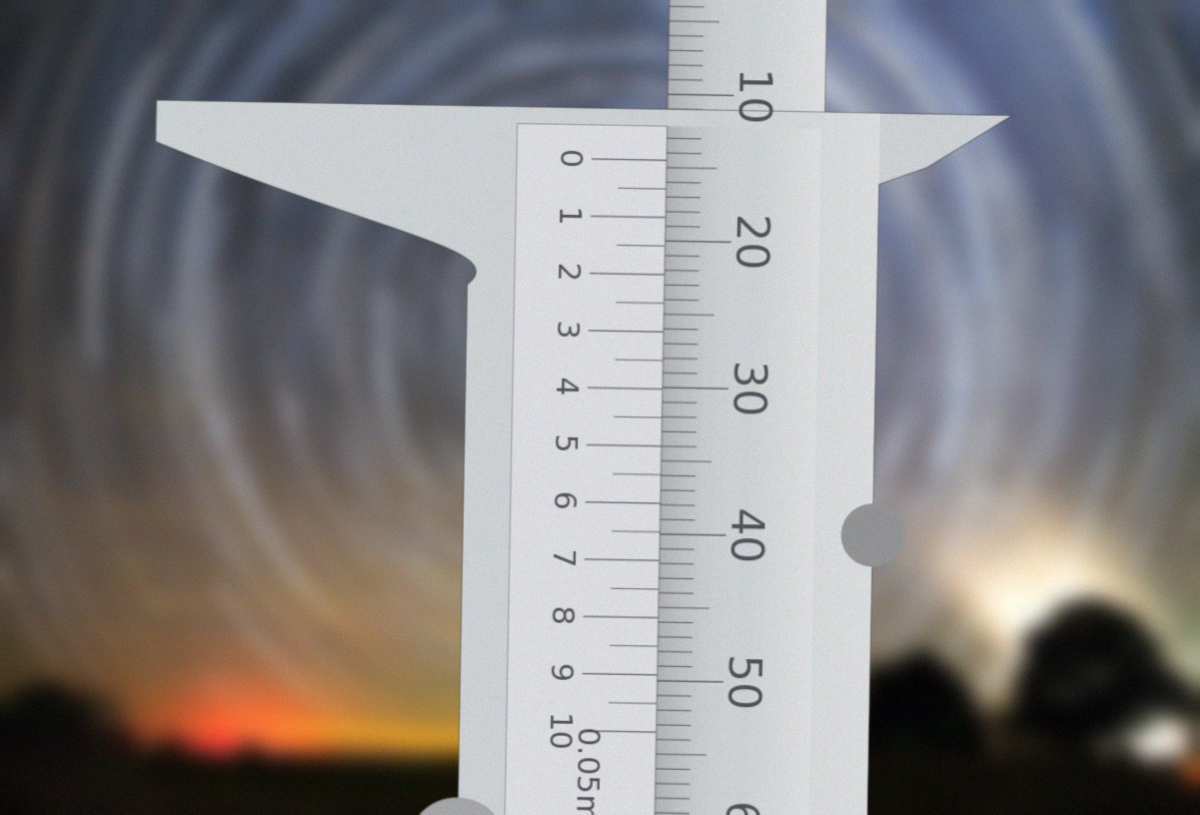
14.5 mm
